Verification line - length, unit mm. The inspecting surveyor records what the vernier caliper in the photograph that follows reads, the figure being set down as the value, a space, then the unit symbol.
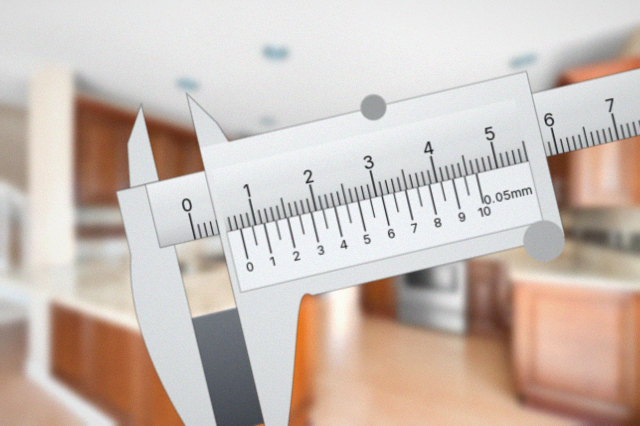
7.5 mm
